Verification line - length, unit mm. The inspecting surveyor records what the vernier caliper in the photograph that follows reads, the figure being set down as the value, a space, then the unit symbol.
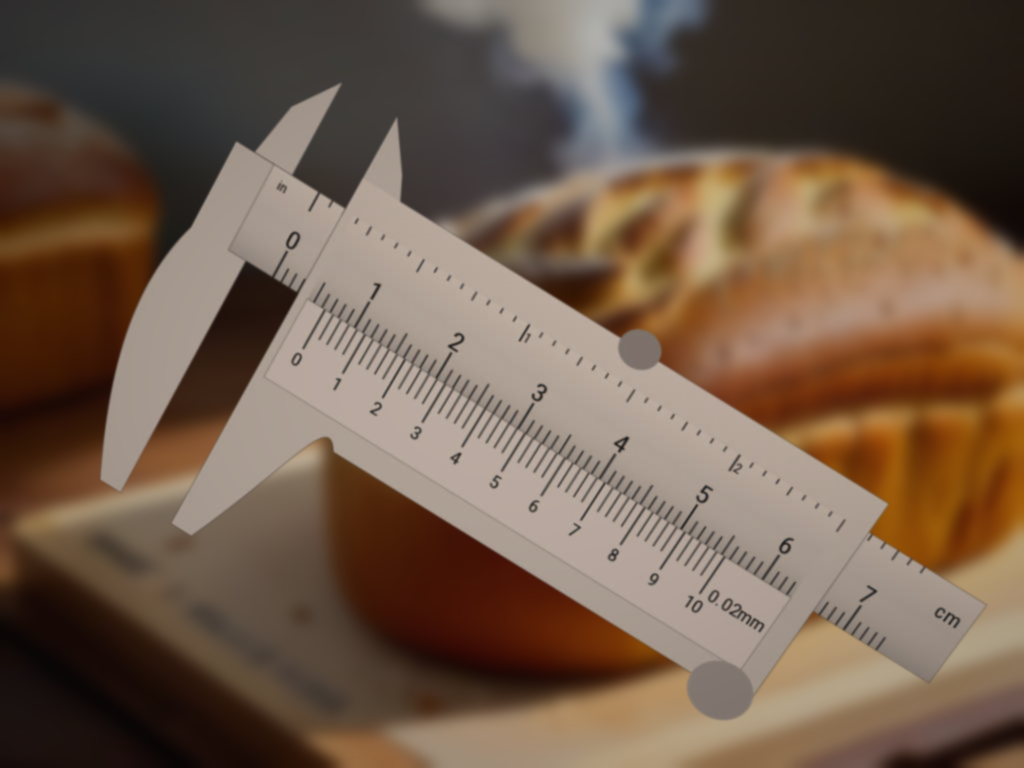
6.4 mm
